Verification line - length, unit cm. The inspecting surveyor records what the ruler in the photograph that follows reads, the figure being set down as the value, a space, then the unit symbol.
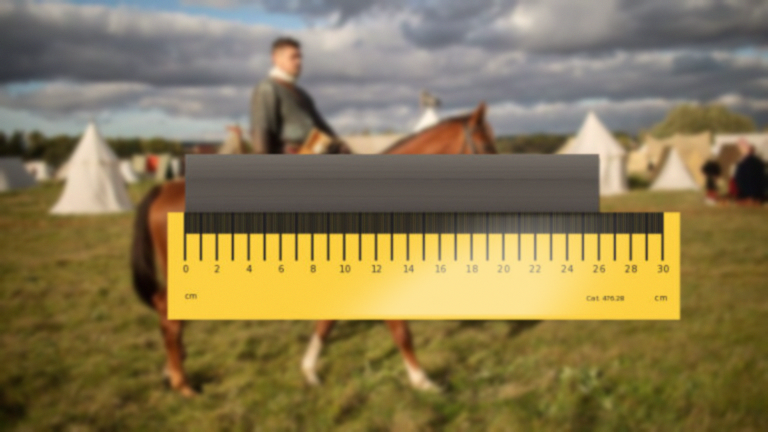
26 cm
